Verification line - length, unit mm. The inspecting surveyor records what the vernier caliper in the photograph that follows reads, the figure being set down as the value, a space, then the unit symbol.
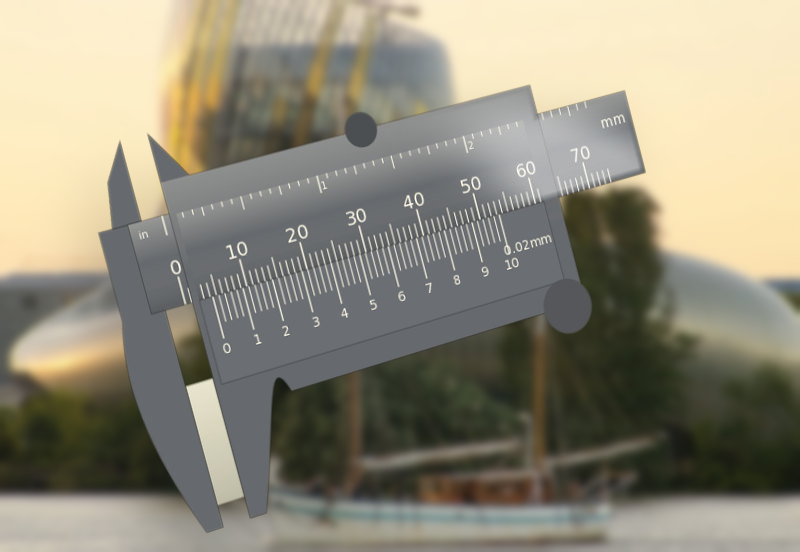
4.4 mm
